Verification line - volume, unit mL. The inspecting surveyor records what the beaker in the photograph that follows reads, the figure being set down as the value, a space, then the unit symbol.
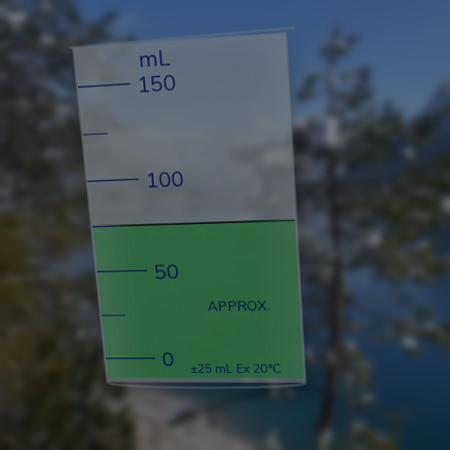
75 mL
